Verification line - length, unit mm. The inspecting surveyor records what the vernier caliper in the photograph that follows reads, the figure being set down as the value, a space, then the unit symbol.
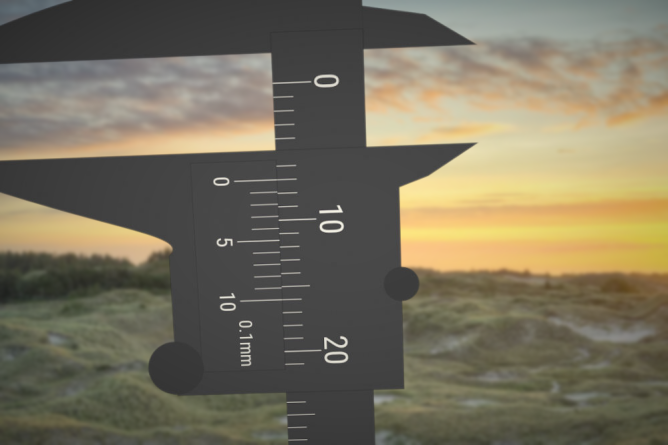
7.0 mm
